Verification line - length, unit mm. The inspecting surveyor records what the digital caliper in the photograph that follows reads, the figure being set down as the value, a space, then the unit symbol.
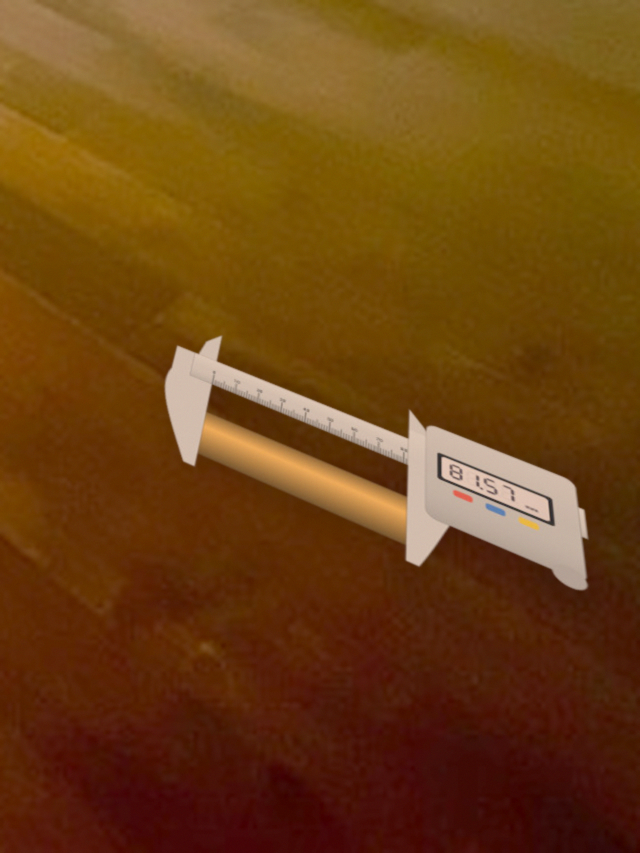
81.57 mm
